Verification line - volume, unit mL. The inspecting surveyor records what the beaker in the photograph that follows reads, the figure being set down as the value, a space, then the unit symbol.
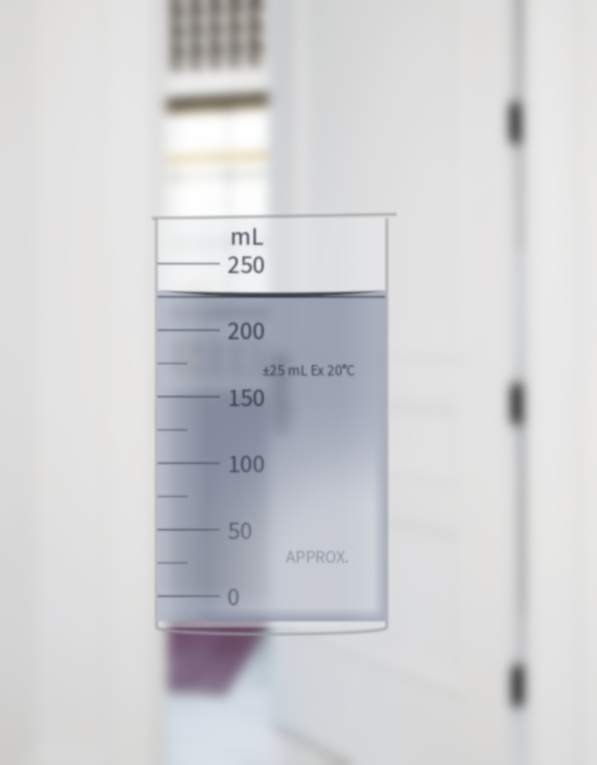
225 mL
